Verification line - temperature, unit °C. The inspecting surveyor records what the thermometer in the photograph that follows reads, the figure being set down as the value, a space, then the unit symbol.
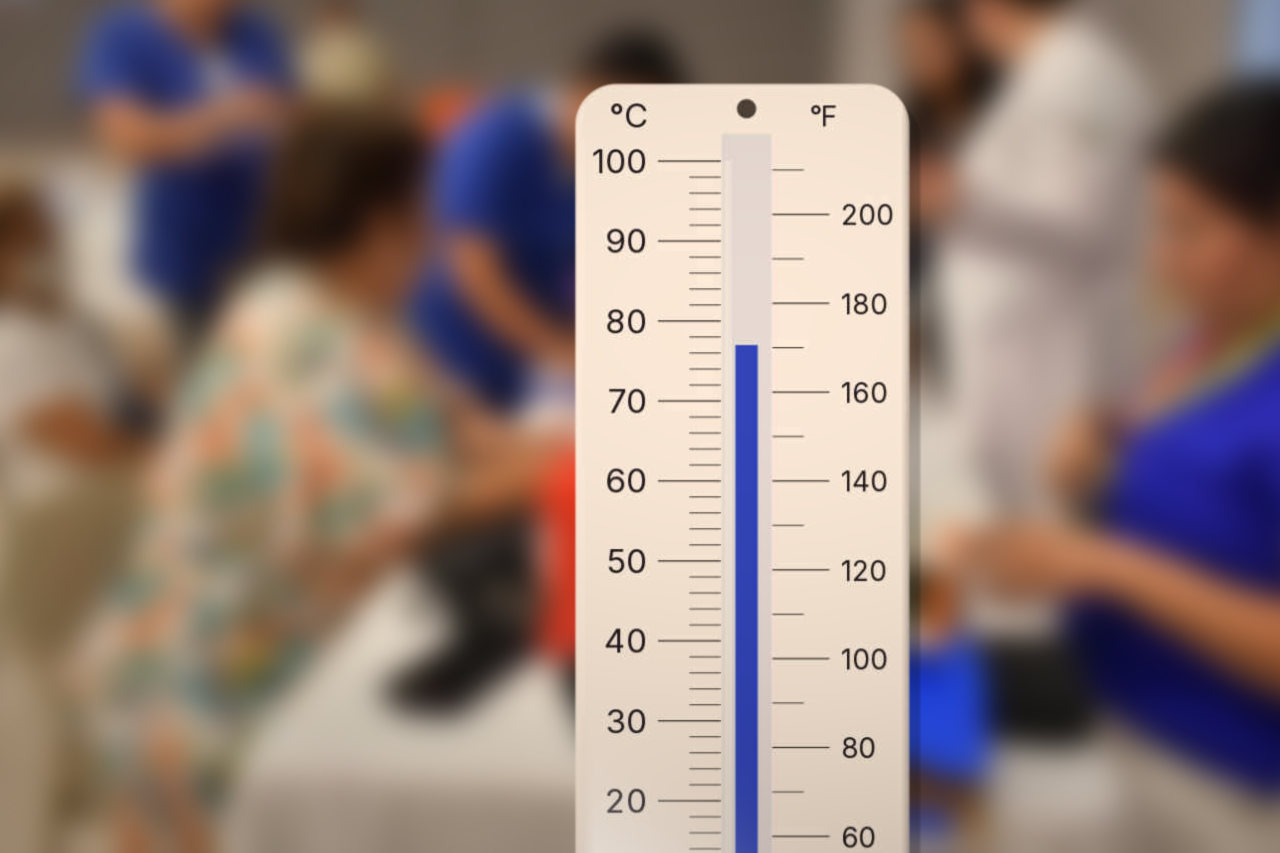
77 °C
